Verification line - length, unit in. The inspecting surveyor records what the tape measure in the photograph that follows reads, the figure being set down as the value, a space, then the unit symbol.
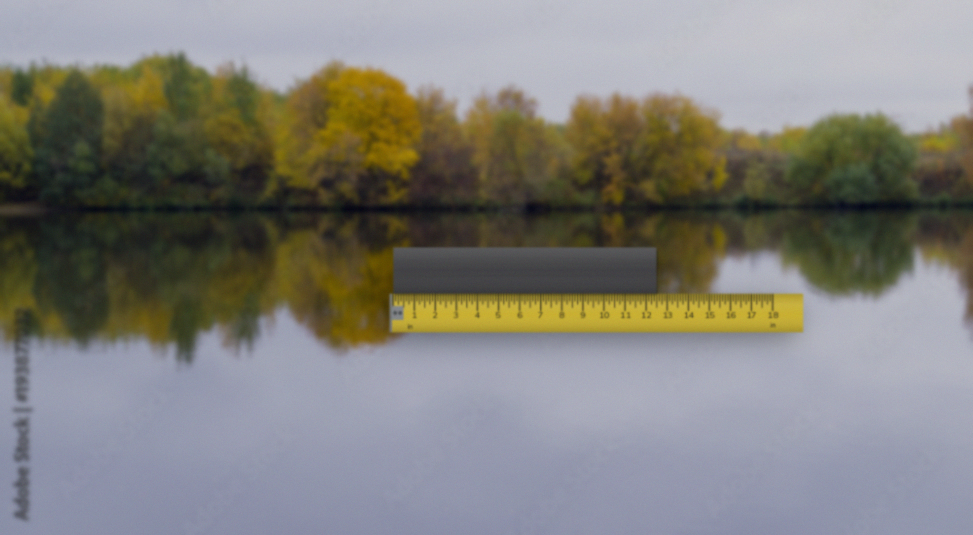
12.5 in
